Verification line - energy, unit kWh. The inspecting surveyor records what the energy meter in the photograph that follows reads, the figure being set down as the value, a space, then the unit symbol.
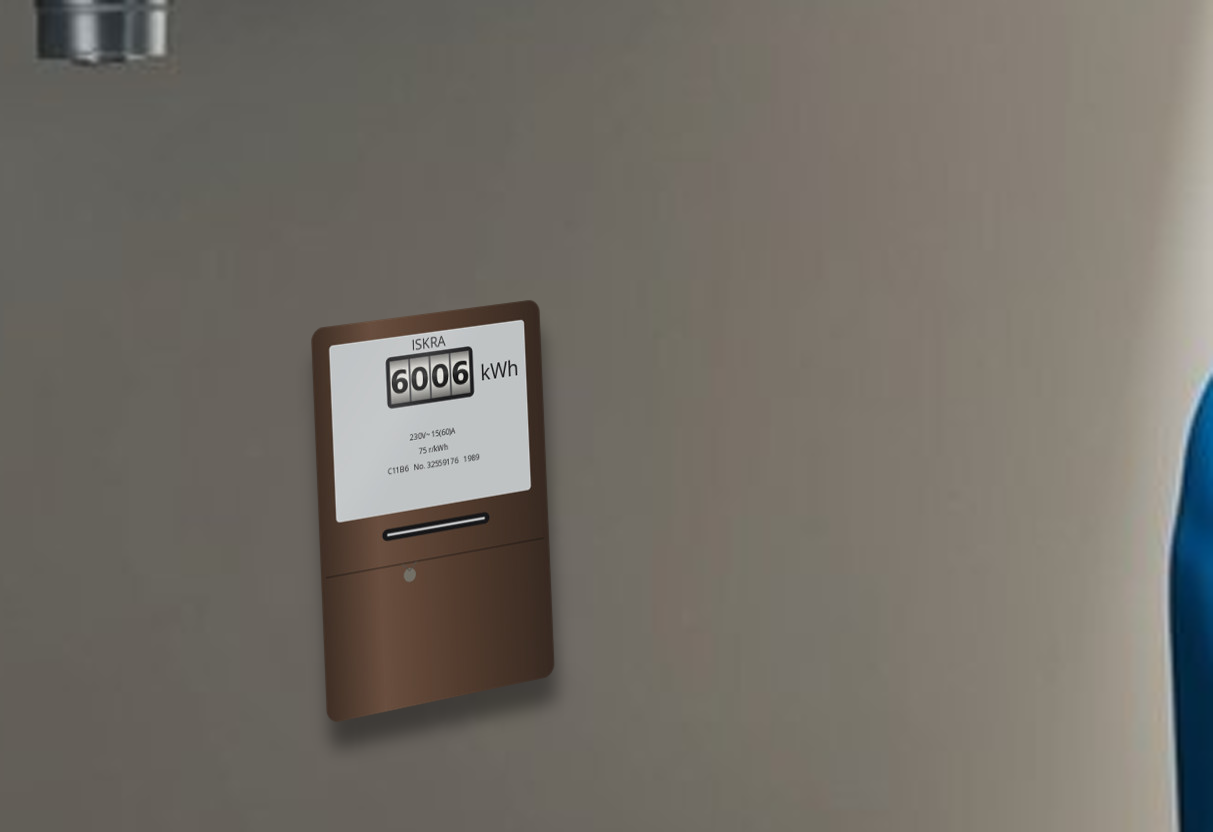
6006 kWh
